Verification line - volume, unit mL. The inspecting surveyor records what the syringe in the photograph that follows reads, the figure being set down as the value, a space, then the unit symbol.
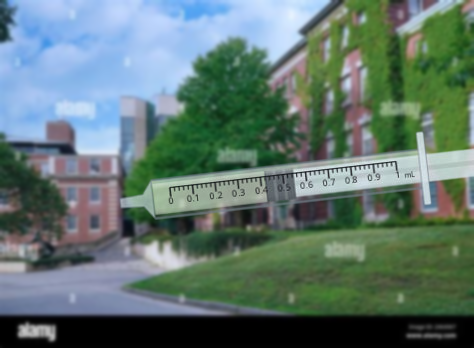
0.42 mL
